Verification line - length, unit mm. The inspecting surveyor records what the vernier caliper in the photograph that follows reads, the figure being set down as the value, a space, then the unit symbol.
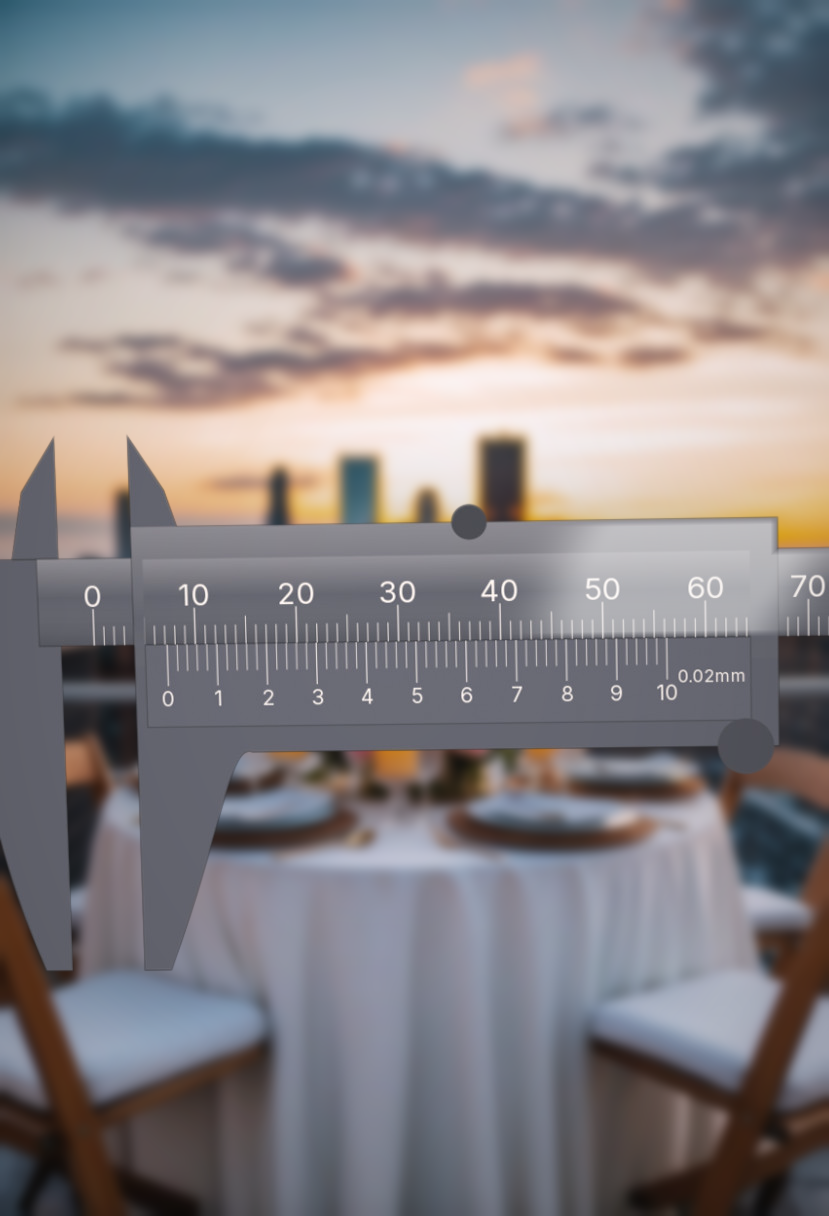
7.2 mm
